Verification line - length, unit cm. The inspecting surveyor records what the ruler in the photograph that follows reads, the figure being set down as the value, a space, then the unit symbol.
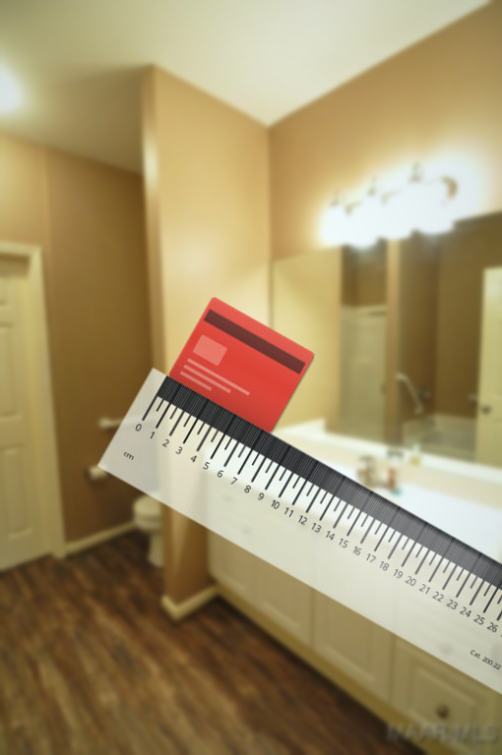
7.5 cm
